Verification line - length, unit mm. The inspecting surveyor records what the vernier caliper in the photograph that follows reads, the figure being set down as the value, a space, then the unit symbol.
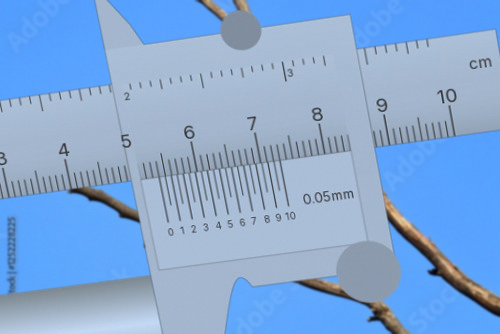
54.0 mm
